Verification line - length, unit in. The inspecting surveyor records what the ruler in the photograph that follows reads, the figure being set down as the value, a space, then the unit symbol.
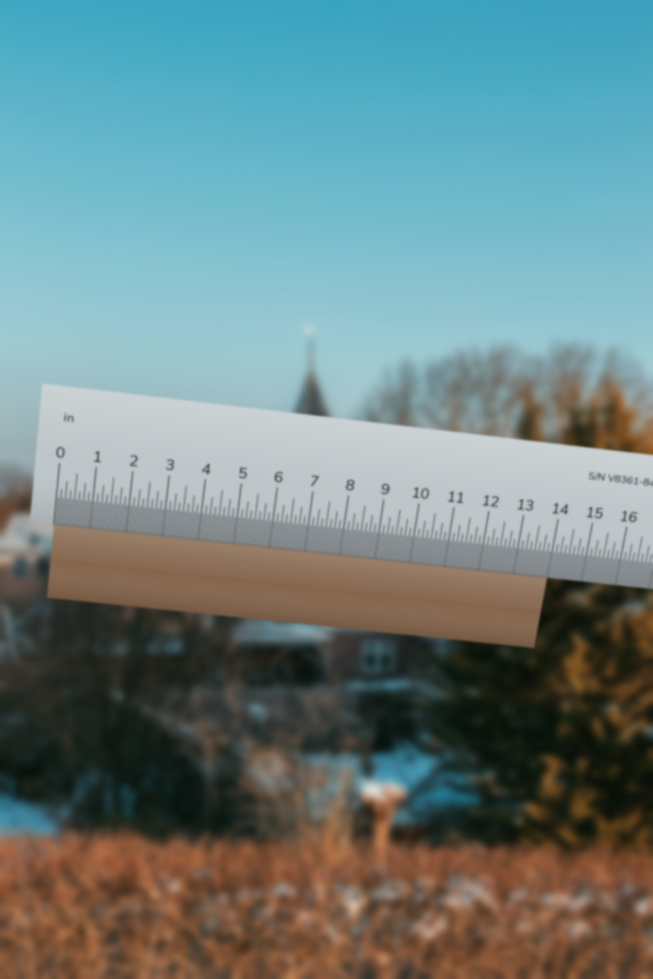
14 in
